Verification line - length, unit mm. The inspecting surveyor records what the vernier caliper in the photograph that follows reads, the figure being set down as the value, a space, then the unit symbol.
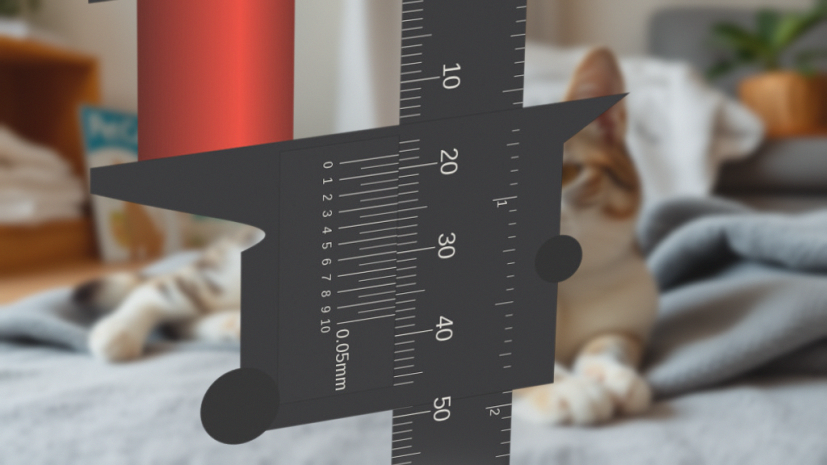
18.4 mm
